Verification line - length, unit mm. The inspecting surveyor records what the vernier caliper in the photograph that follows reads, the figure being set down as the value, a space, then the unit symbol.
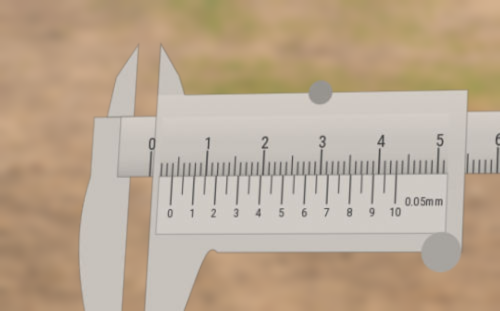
4.0 mm
